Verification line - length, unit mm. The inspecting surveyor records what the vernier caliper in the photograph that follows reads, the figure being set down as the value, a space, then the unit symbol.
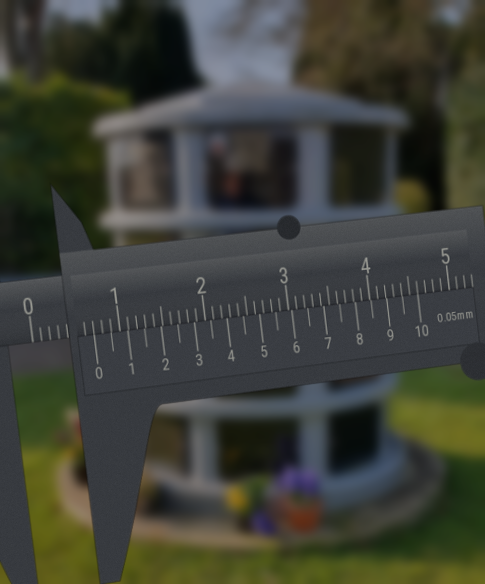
7.0 mm
